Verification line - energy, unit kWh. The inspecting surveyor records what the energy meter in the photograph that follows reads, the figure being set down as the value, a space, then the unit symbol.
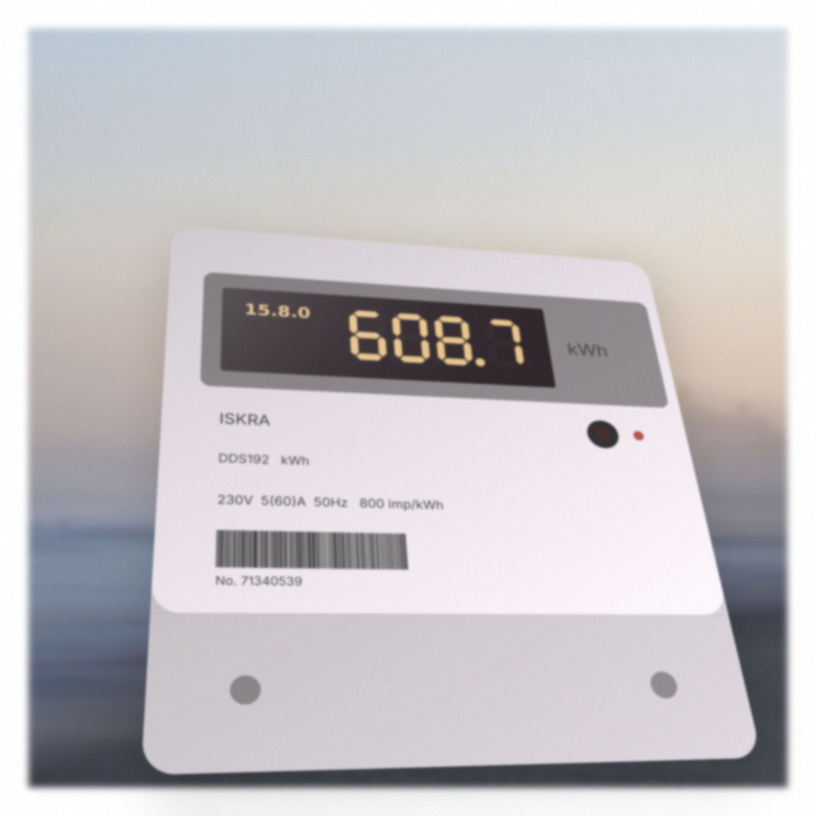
608.7 kWh
